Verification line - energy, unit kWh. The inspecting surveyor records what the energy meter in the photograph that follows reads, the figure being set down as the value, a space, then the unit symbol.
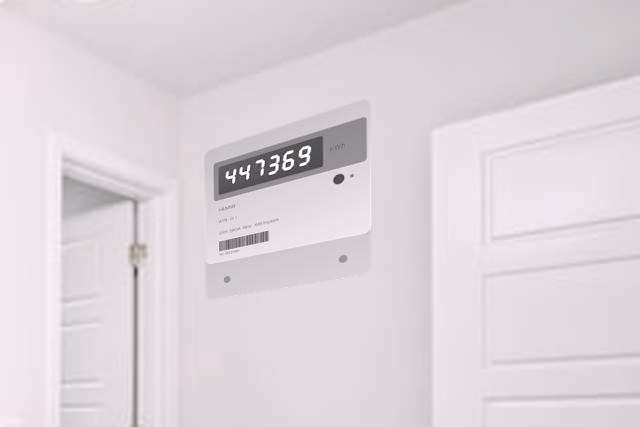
447369 kWh
